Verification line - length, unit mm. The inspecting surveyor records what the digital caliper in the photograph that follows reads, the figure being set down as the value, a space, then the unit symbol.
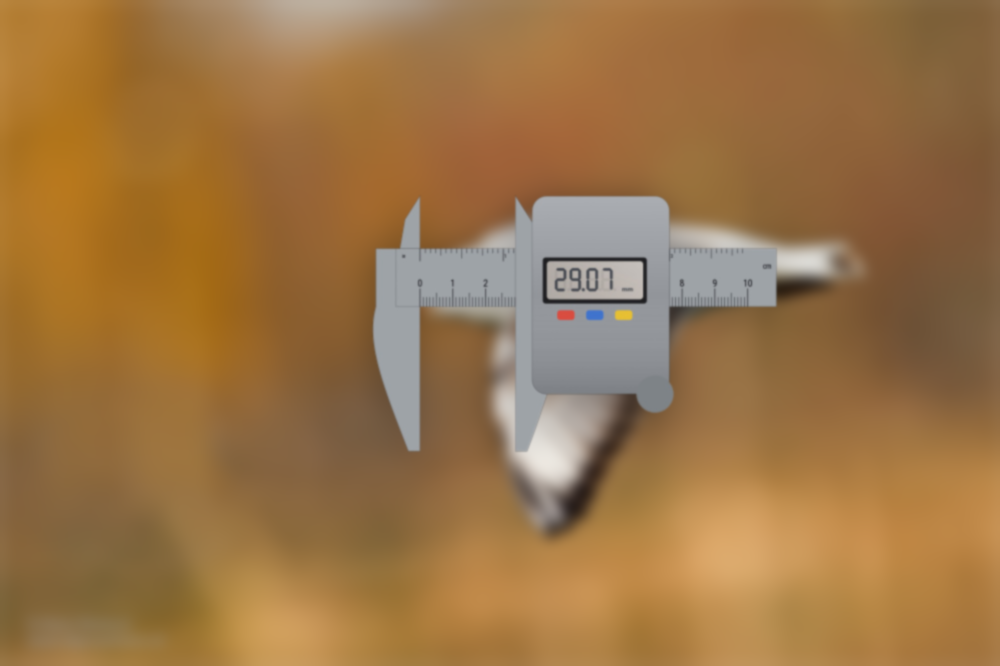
29.07 mm
